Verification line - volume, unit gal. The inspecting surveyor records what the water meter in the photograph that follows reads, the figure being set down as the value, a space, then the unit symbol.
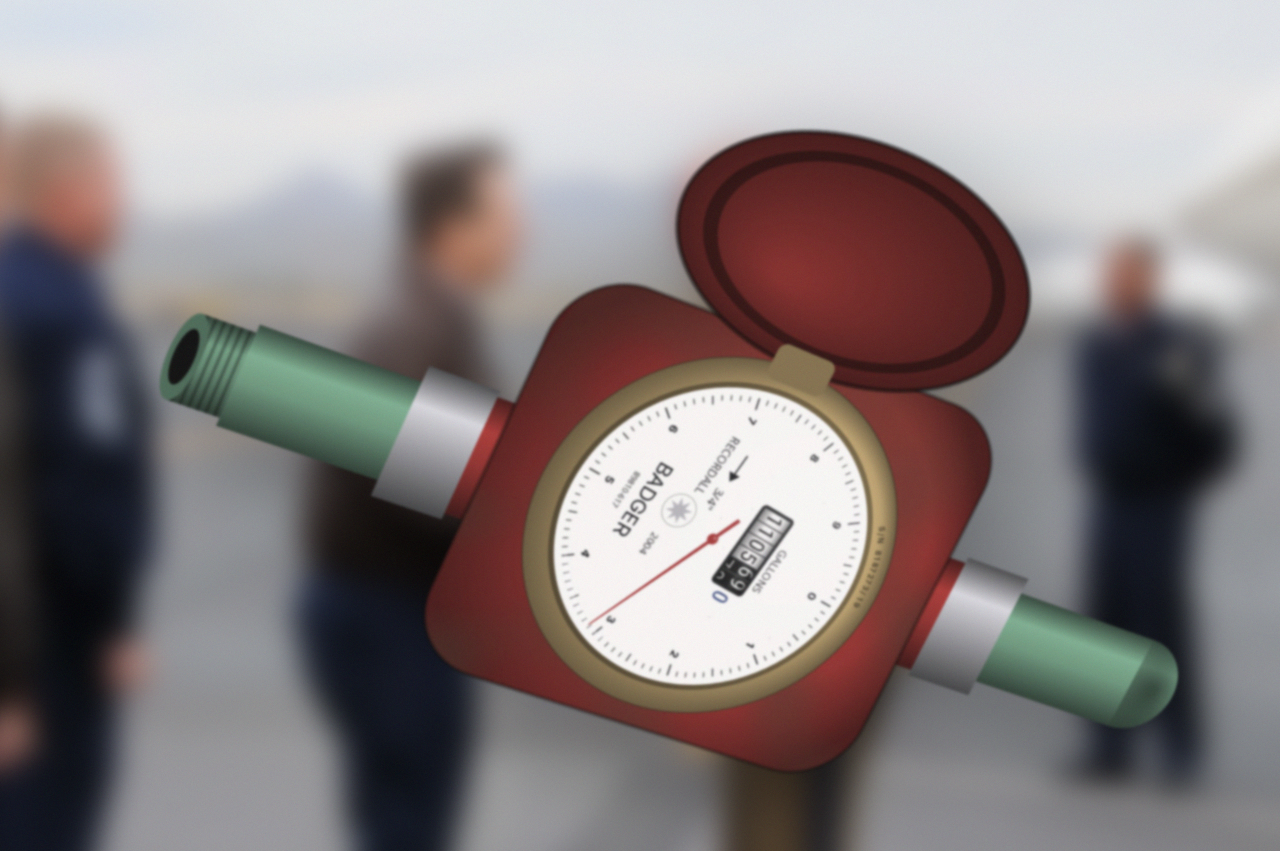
1105693.1 gal
